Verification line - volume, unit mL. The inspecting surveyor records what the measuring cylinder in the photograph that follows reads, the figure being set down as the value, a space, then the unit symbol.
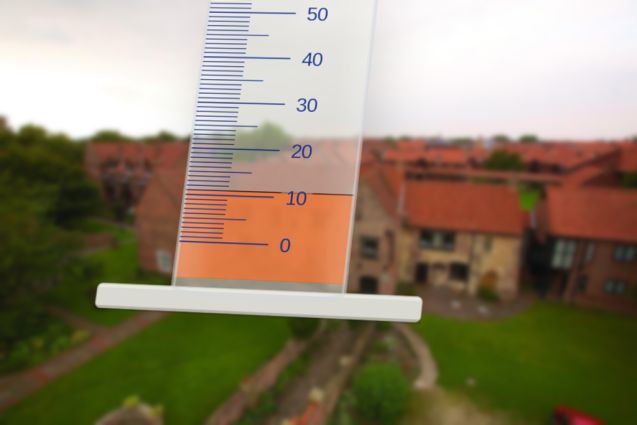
11 mL
